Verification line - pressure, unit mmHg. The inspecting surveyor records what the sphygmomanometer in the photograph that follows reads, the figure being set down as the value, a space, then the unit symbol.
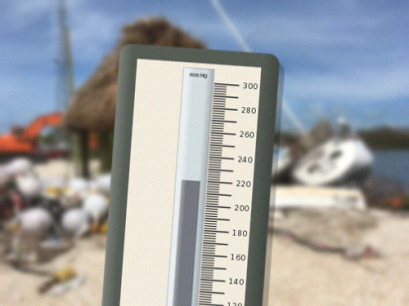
220 mmHg
